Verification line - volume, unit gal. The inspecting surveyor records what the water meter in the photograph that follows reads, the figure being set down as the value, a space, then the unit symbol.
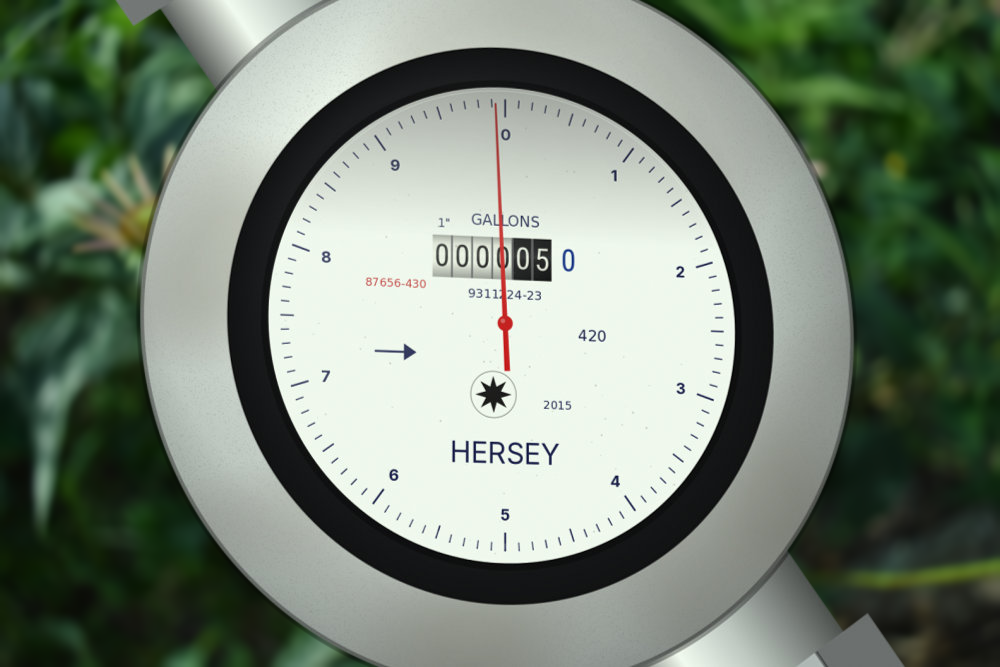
49.9 gal
